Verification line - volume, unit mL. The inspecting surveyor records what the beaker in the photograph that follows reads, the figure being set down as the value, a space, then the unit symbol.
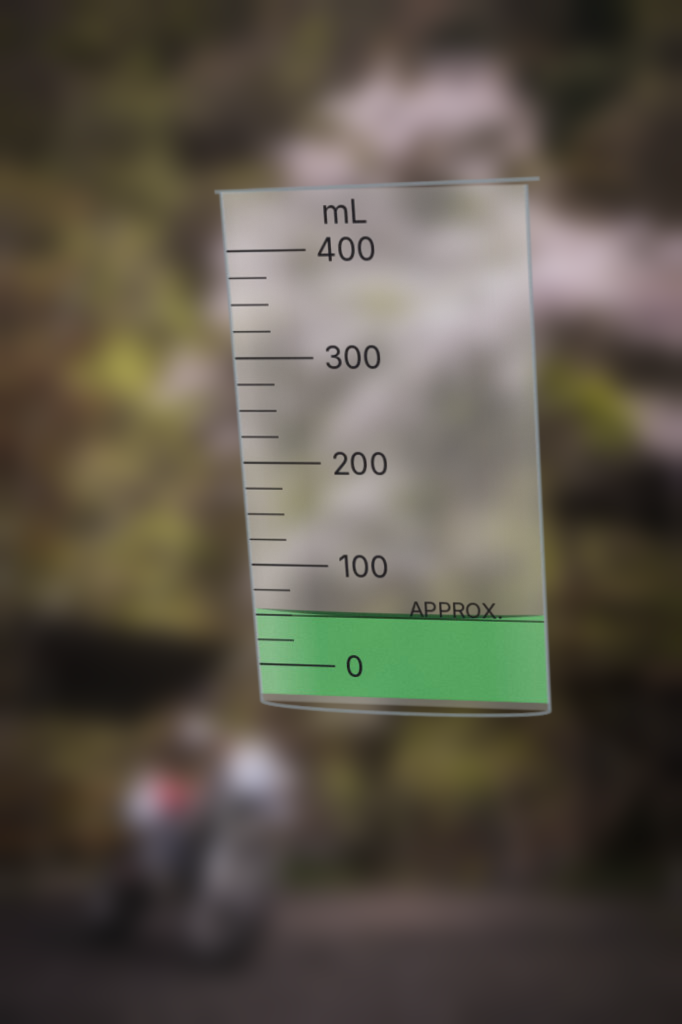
50 mL
